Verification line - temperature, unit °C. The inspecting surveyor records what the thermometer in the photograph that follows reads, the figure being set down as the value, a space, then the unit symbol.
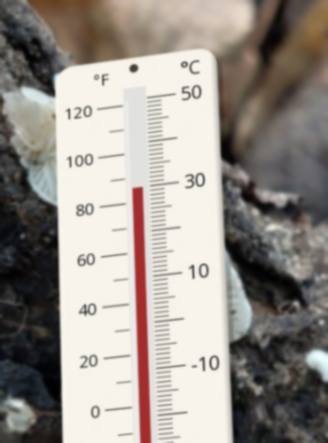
30 °C
